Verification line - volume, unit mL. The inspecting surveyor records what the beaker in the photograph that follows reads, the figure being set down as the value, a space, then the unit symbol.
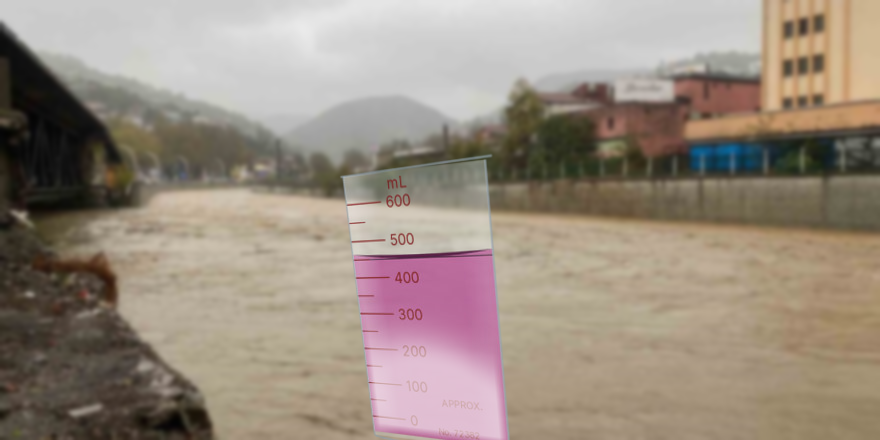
450 mL
